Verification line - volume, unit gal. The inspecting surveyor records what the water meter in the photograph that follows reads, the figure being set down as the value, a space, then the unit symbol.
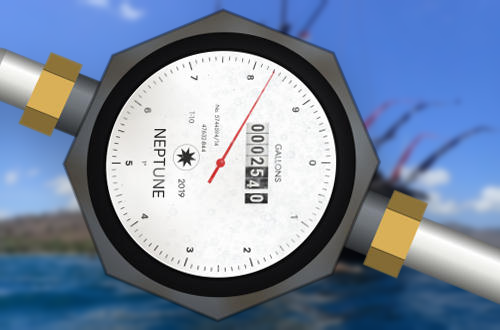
2538.3 gal
